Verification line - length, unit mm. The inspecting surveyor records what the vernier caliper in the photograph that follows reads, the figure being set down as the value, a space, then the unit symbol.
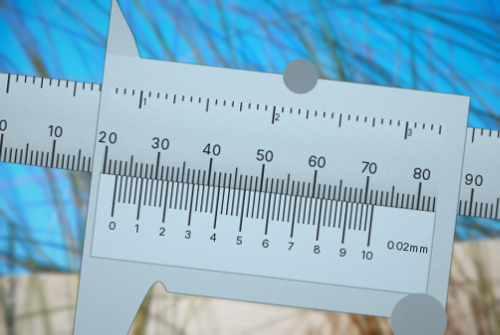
22.5 mm
